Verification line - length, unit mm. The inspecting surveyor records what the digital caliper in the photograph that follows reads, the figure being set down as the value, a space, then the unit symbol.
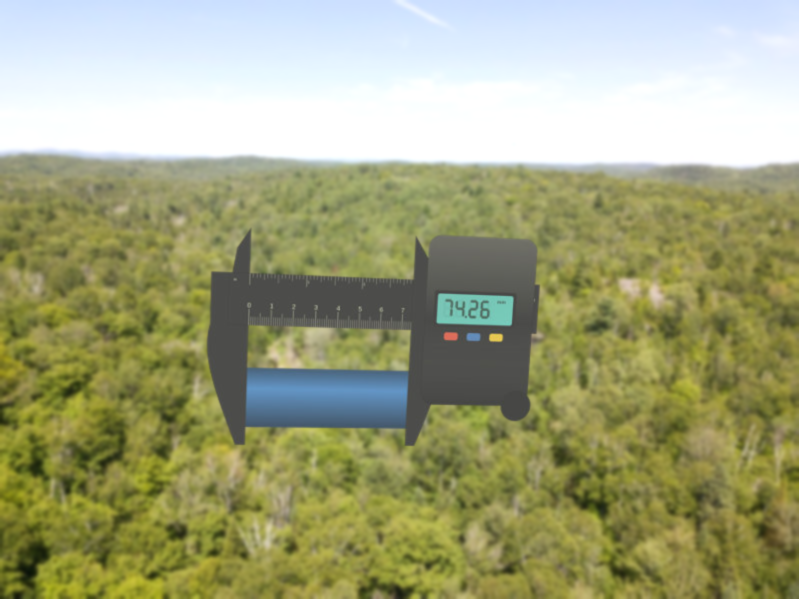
74.26 mm
